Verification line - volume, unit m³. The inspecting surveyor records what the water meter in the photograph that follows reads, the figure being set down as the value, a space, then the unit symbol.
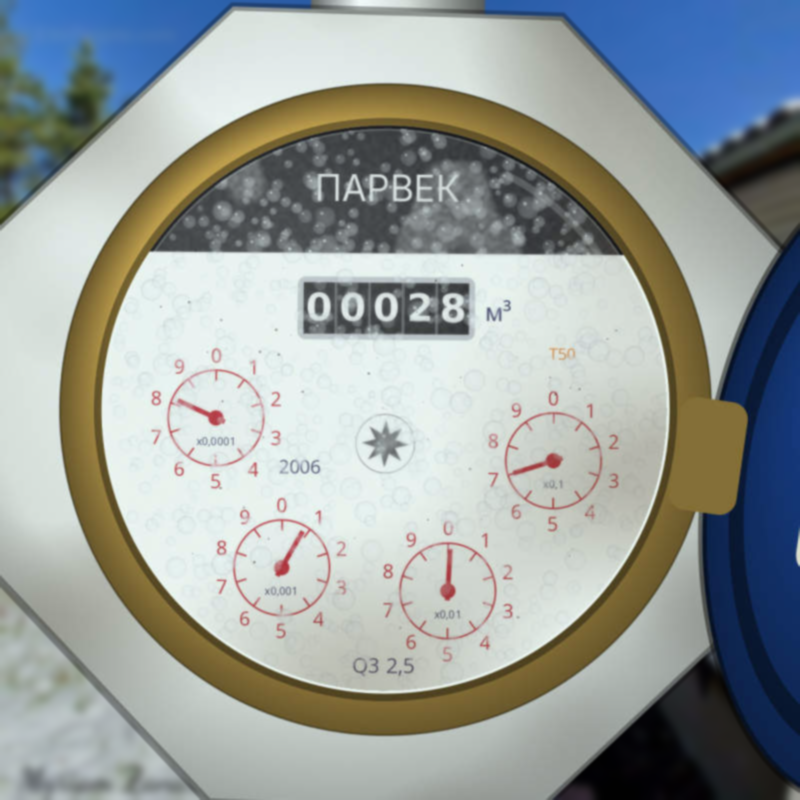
28.7008 m³
